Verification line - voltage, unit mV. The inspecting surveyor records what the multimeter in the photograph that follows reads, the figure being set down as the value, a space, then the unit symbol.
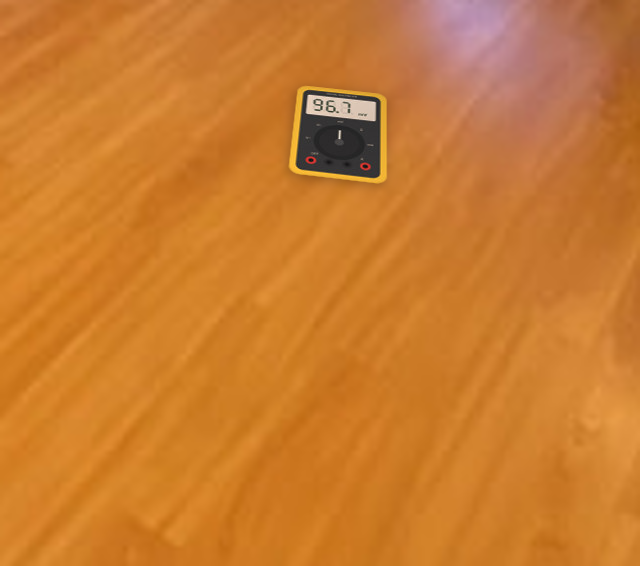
96.7 mV
